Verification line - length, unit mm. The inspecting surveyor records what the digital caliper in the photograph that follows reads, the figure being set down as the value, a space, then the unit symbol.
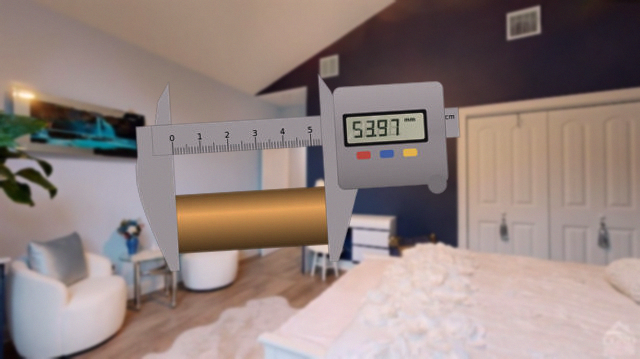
53.97 mm
